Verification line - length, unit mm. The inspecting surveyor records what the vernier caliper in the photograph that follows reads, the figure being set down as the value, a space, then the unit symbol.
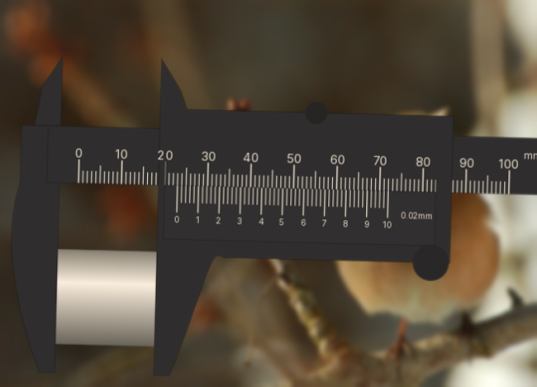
23.0 mm
